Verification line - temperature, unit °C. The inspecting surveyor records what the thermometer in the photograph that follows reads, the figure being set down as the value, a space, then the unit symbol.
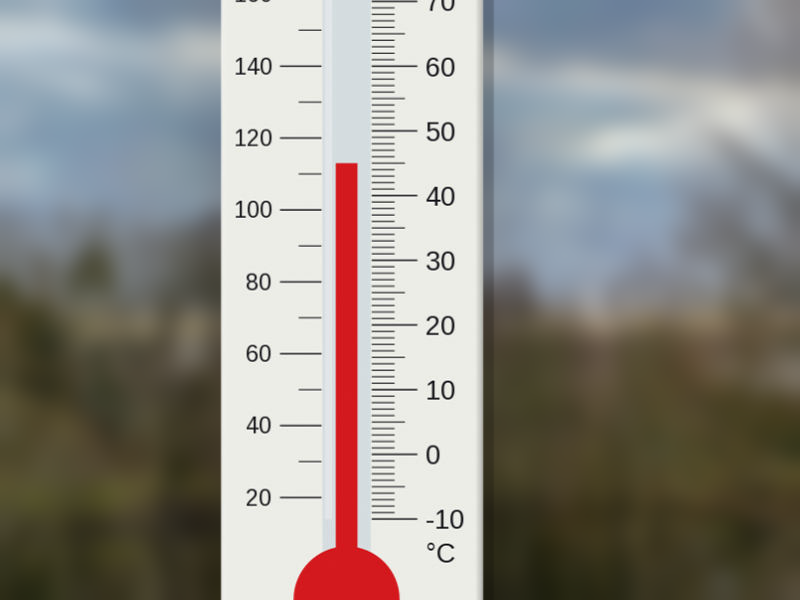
45 °C
